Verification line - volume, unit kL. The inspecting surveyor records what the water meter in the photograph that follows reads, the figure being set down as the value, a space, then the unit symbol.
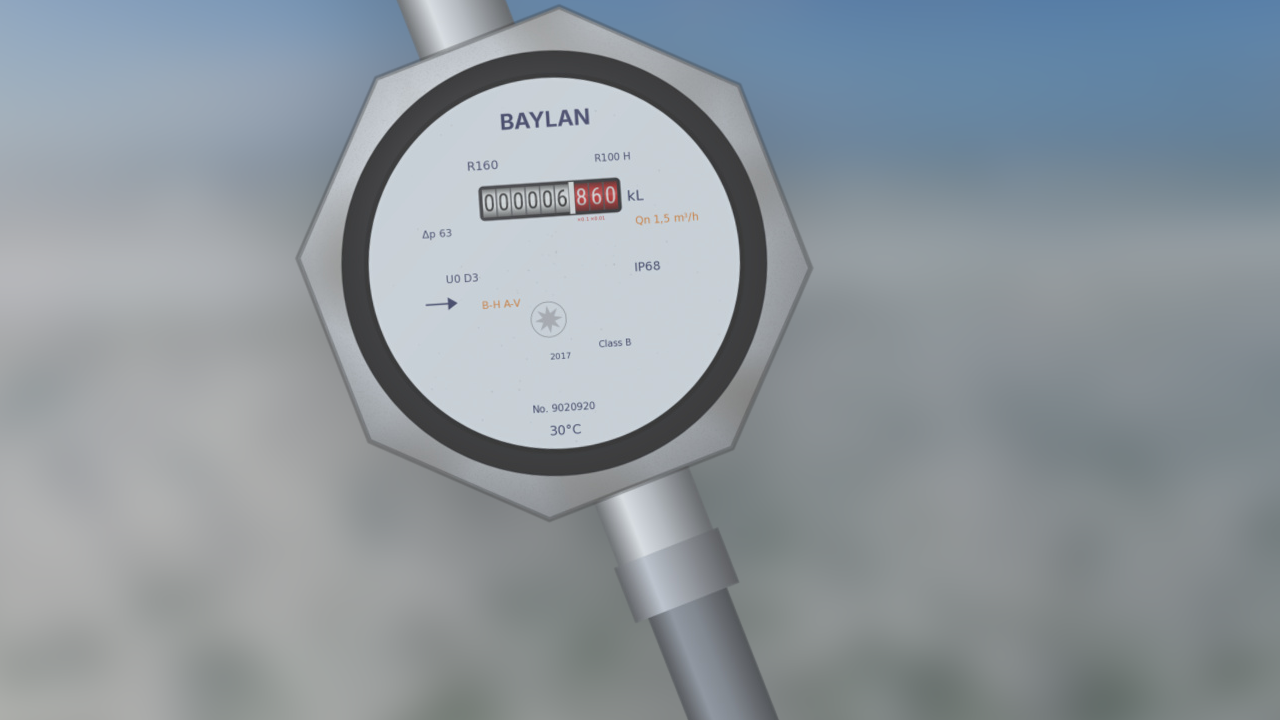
6.860 kL
